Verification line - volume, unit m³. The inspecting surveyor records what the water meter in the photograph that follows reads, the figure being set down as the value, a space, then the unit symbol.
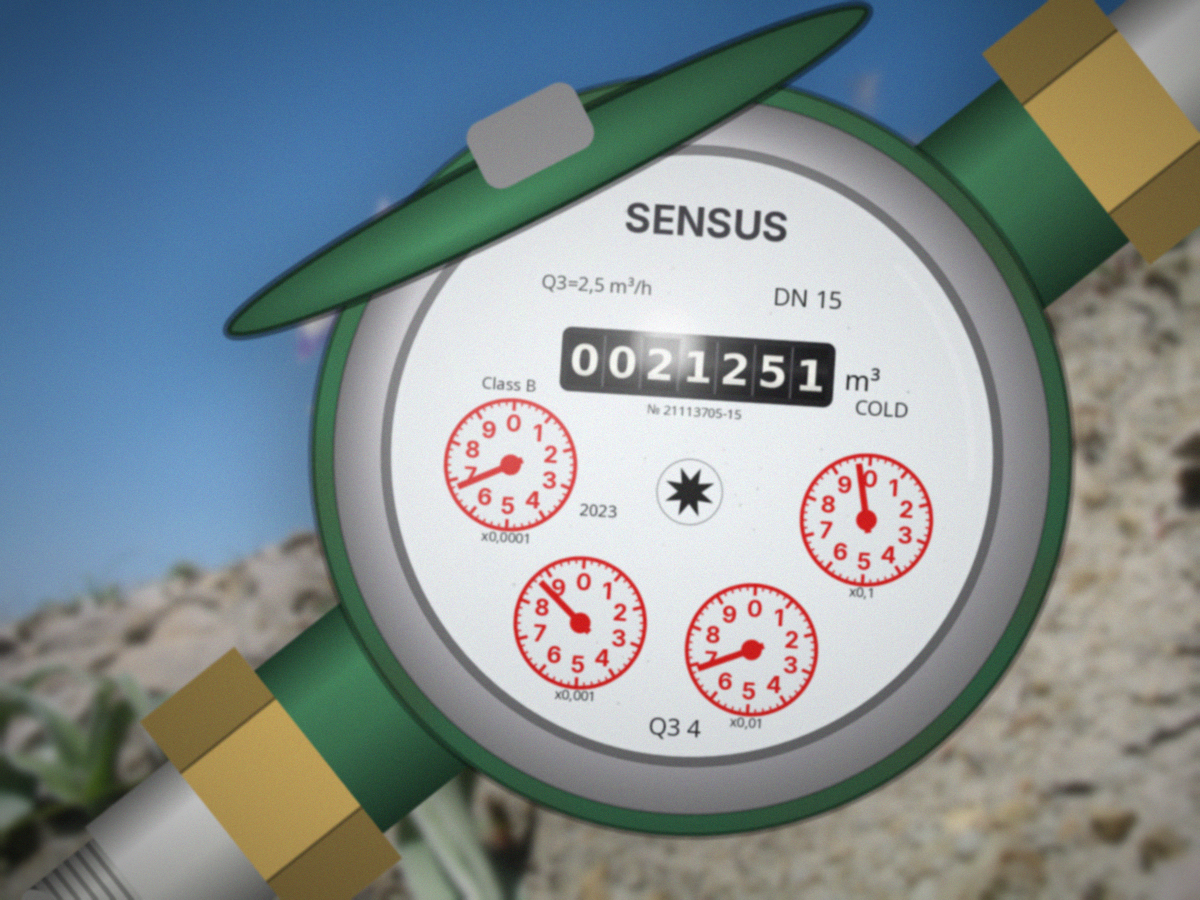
21250.9686 m³
